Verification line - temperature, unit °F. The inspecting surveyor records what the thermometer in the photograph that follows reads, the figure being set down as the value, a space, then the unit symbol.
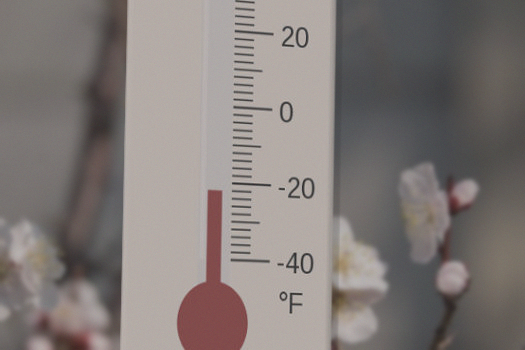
-22 °F
